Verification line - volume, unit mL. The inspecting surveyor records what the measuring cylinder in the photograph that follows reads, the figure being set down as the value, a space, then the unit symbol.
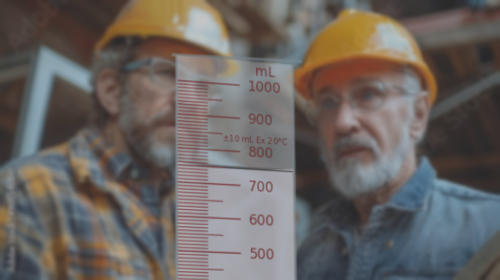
750 mL
